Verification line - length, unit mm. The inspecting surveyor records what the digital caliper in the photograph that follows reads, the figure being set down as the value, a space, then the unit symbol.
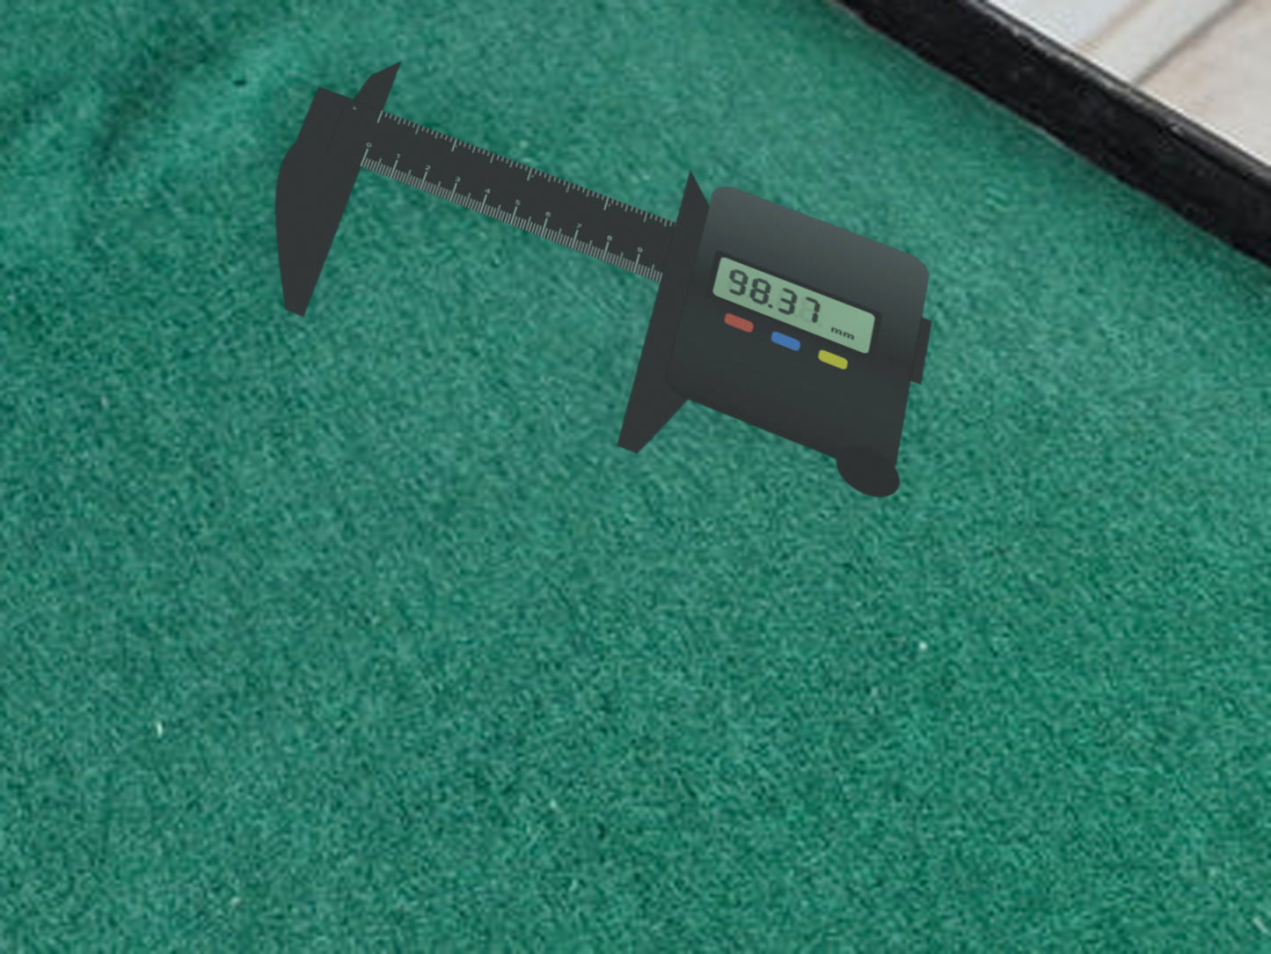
98.37 mm
